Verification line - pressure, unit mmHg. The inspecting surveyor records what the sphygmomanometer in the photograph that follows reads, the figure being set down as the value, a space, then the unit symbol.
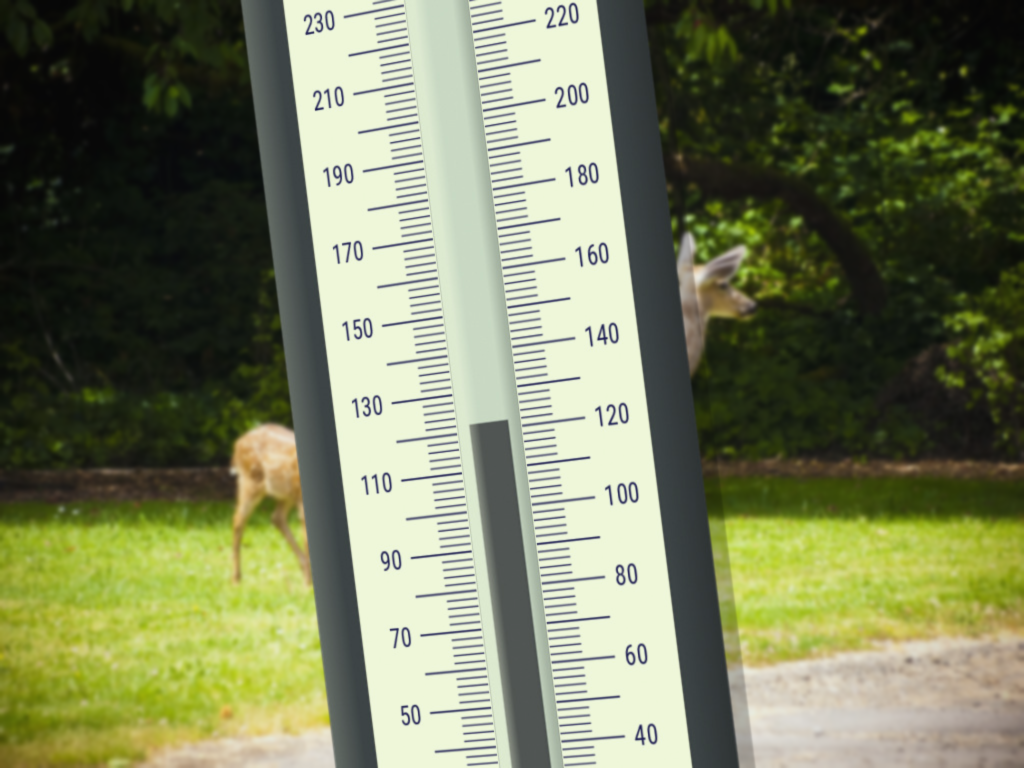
122 mmHg
